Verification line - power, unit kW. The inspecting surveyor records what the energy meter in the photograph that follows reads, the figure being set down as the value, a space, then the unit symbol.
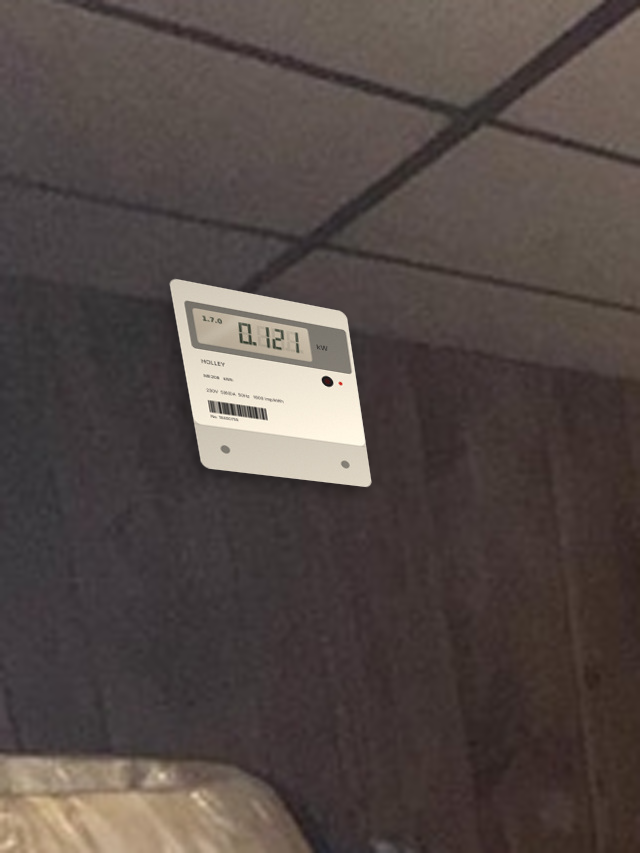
0.121 kW
